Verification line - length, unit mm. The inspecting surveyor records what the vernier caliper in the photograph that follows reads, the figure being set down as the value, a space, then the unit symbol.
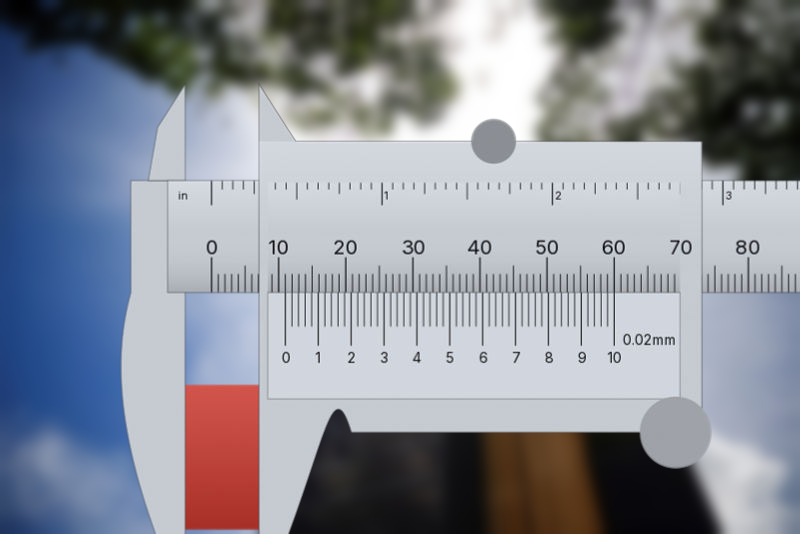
11.0 mm
